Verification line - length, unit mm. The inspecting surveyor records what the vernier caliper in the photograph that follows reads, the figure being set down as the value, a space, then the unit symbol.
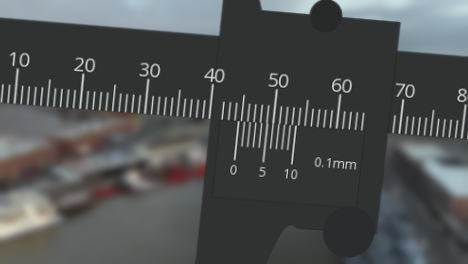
44.6 mm
